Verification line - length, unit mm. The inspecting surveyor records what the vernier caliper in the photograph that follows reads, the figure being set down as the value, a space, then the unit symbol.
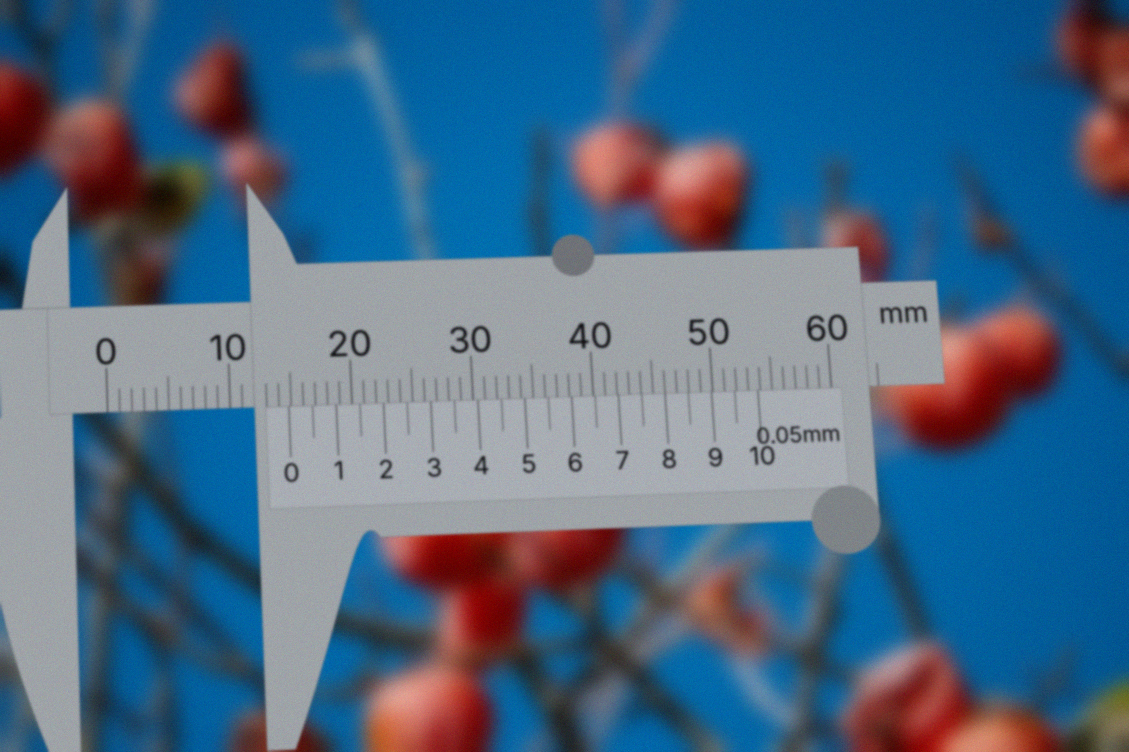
14.8 mm
